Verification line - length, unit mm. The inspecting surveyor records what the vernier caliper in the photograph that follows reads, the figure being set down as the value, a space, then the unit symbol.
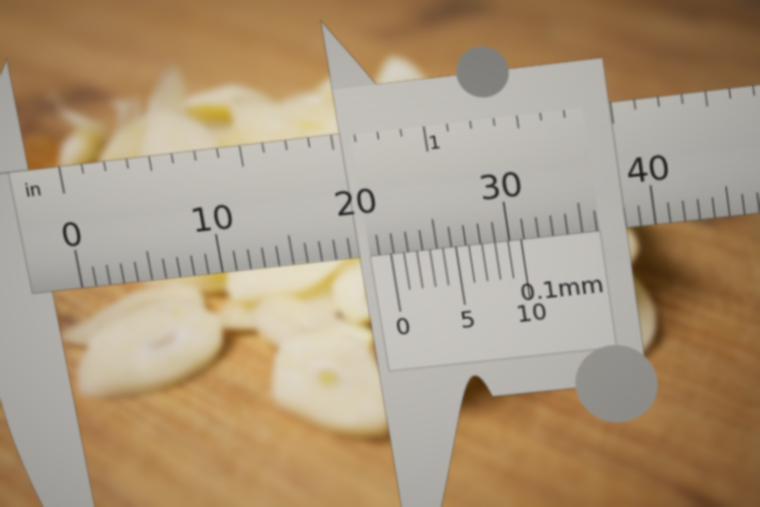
21.8 mm
